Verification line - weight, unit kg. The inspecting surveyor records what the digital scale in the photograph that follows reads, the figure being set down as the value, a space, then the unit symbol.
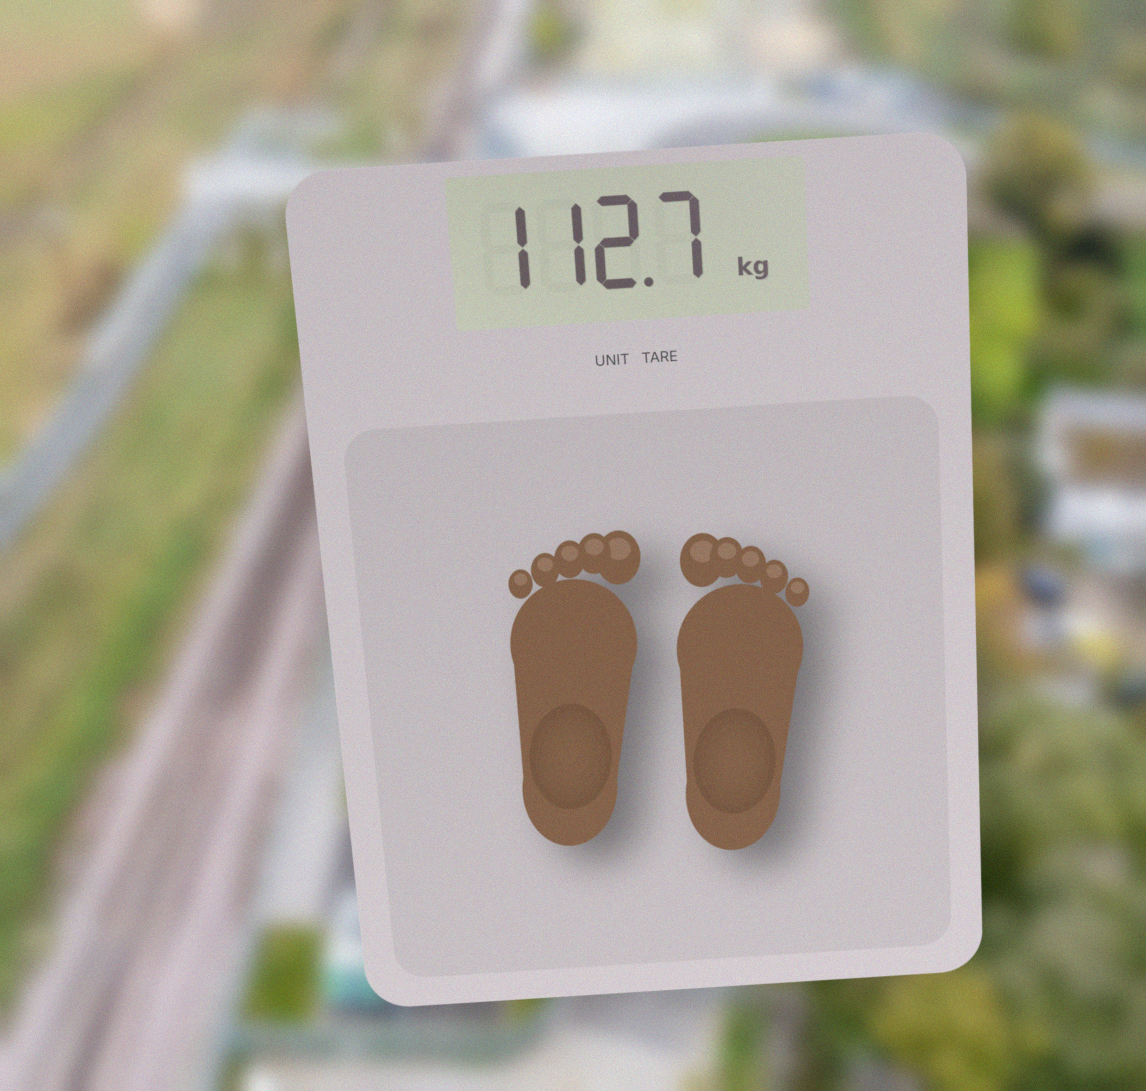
112.7 kg
